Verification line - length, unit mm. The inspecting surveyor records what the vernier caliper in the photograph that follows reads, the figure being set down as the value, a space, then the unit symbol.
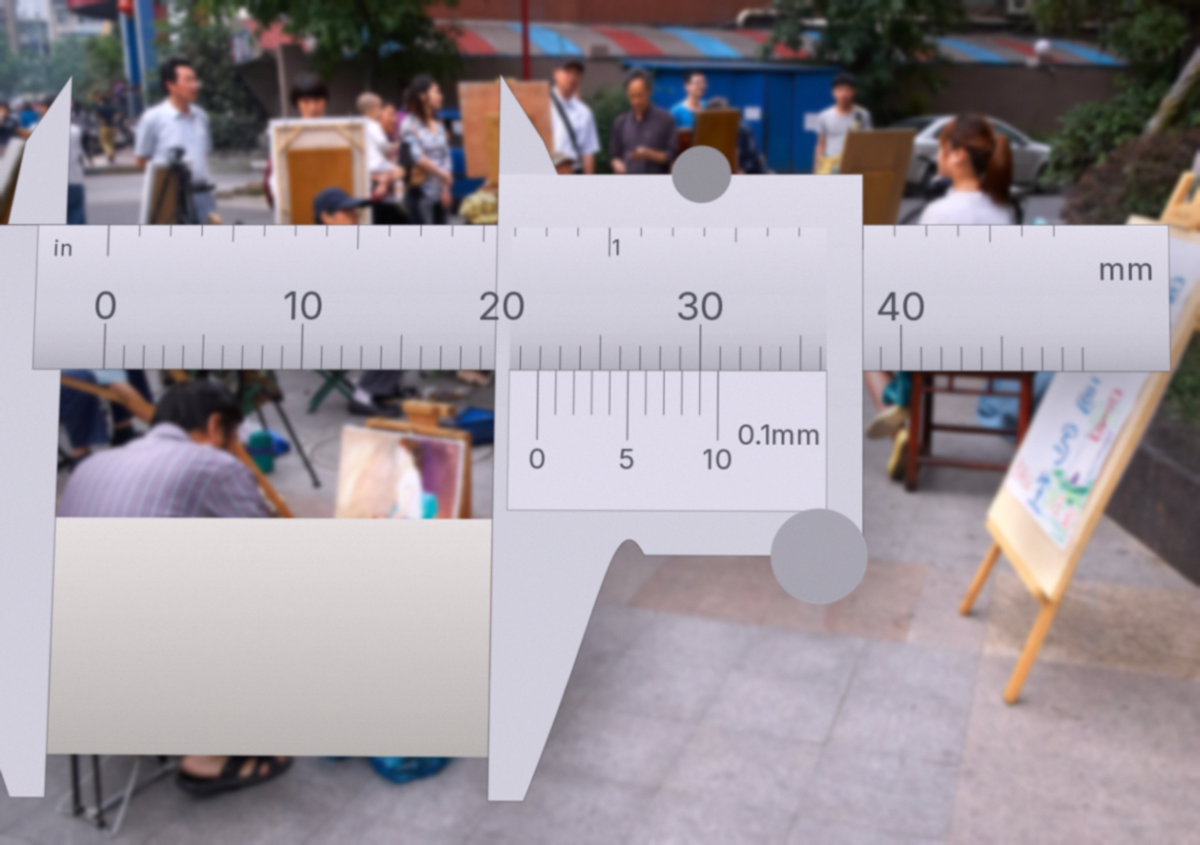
21.9 mm
